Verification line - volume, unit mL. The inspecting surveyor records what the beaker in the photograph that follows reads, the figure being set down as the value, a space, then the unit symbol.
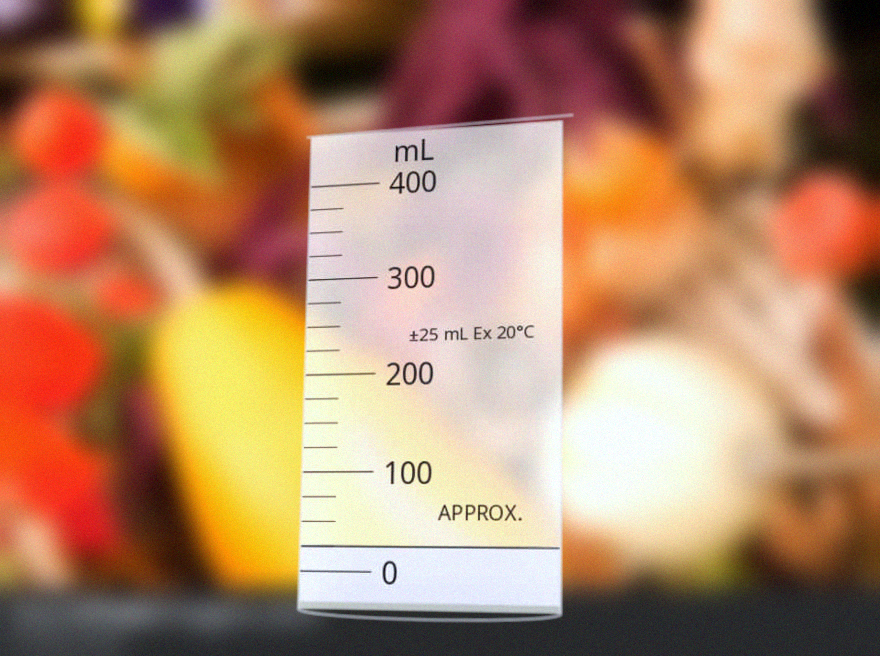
25 mL
